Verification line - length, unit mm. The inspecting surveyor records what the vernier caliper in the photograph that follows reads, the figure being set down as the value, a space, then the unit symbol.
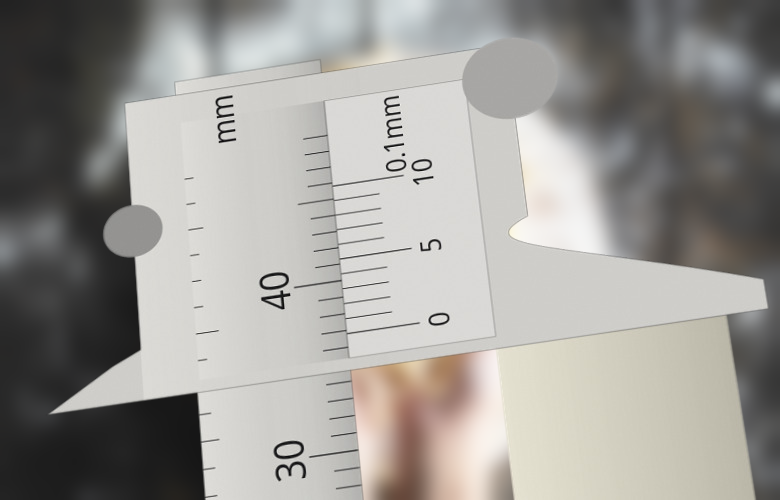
36.8 mm
